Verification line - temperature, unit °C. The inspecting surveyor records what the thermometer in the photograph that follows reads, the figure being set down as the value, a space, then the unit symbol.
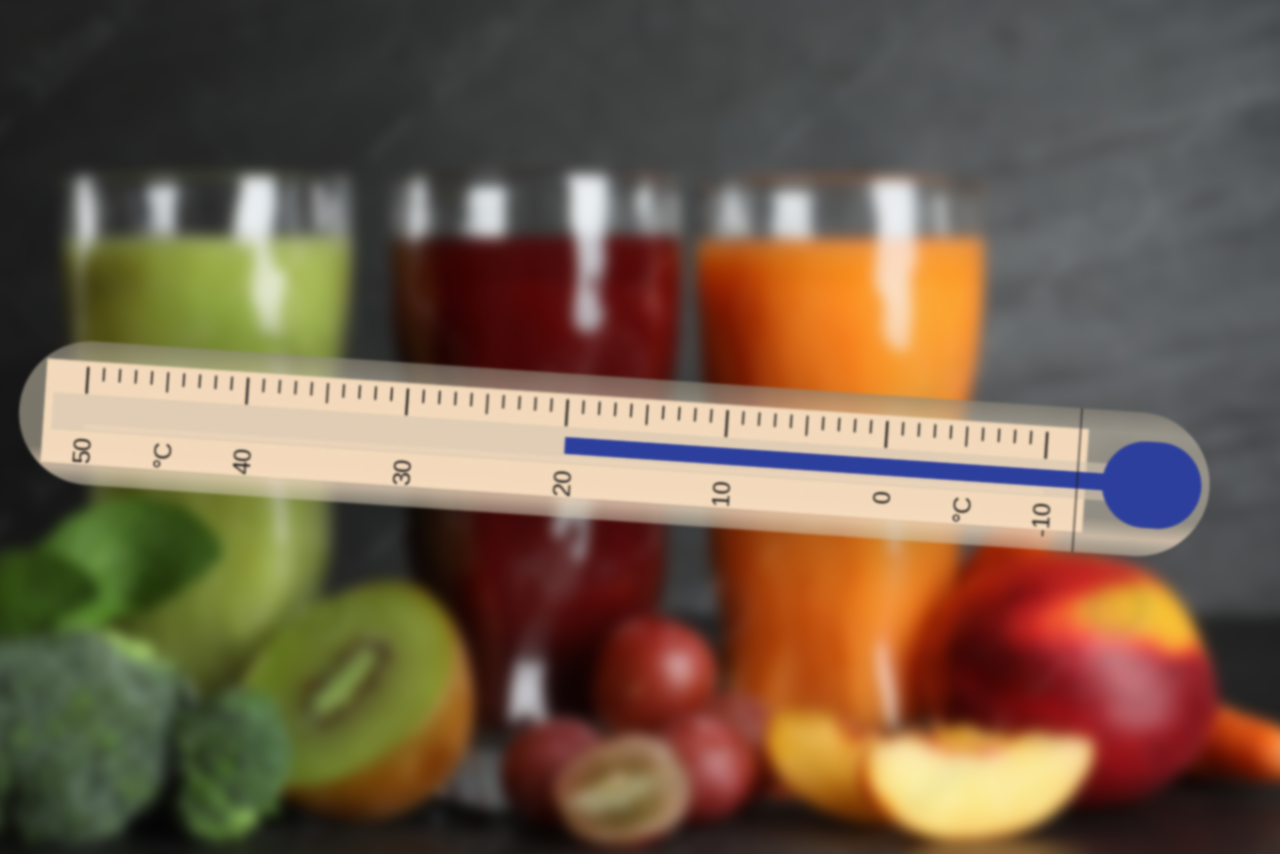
20 °C
